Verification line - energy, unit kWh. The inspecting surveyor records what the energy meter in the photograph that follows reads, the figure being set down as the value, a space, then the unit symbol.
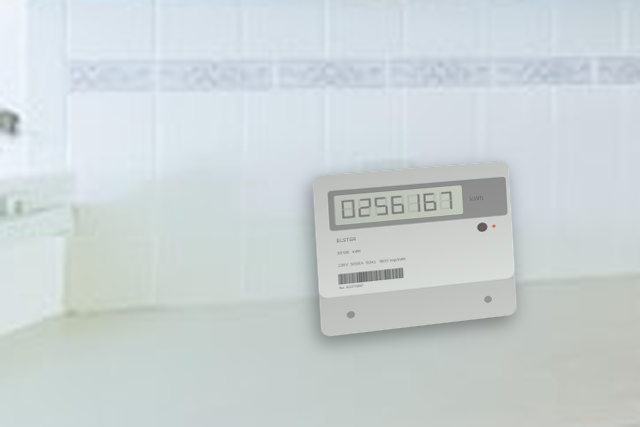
256167 kWh
